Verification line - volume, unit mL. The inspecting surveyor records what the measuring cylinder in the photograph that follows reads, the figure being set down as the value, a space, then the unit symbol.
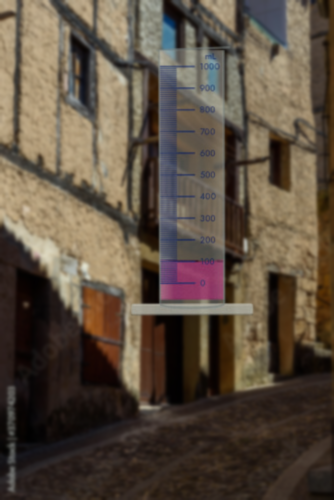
100 mL
